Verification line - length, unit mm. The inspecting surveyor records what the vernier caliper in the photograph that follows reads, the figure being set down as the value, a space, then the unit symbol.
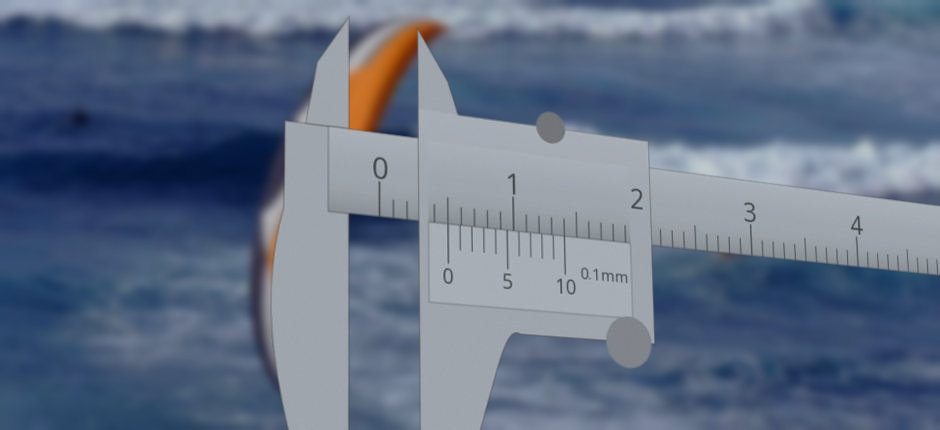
5.0 mm
